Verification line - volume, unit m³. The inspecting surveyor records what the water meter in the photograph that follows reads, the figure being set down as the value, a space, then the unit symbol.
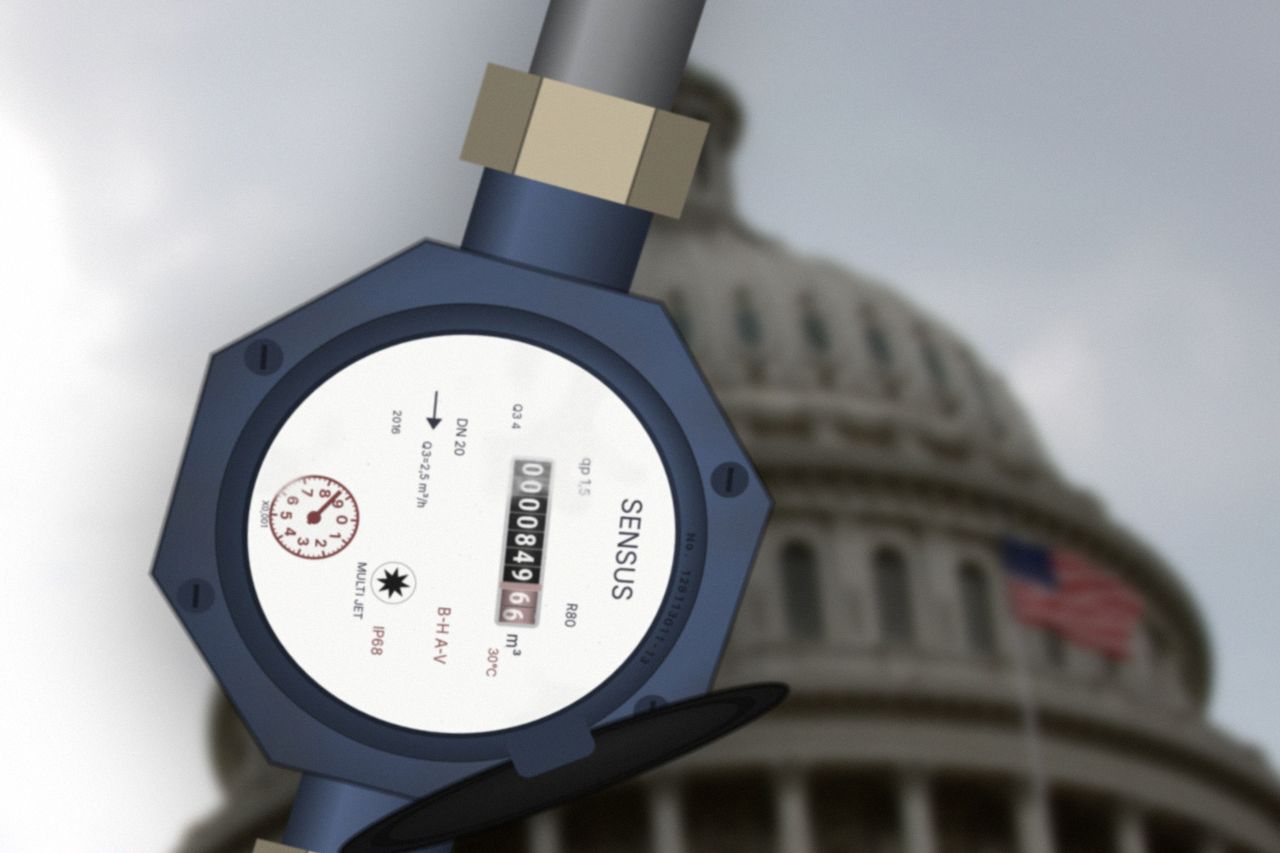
849.658 m³
